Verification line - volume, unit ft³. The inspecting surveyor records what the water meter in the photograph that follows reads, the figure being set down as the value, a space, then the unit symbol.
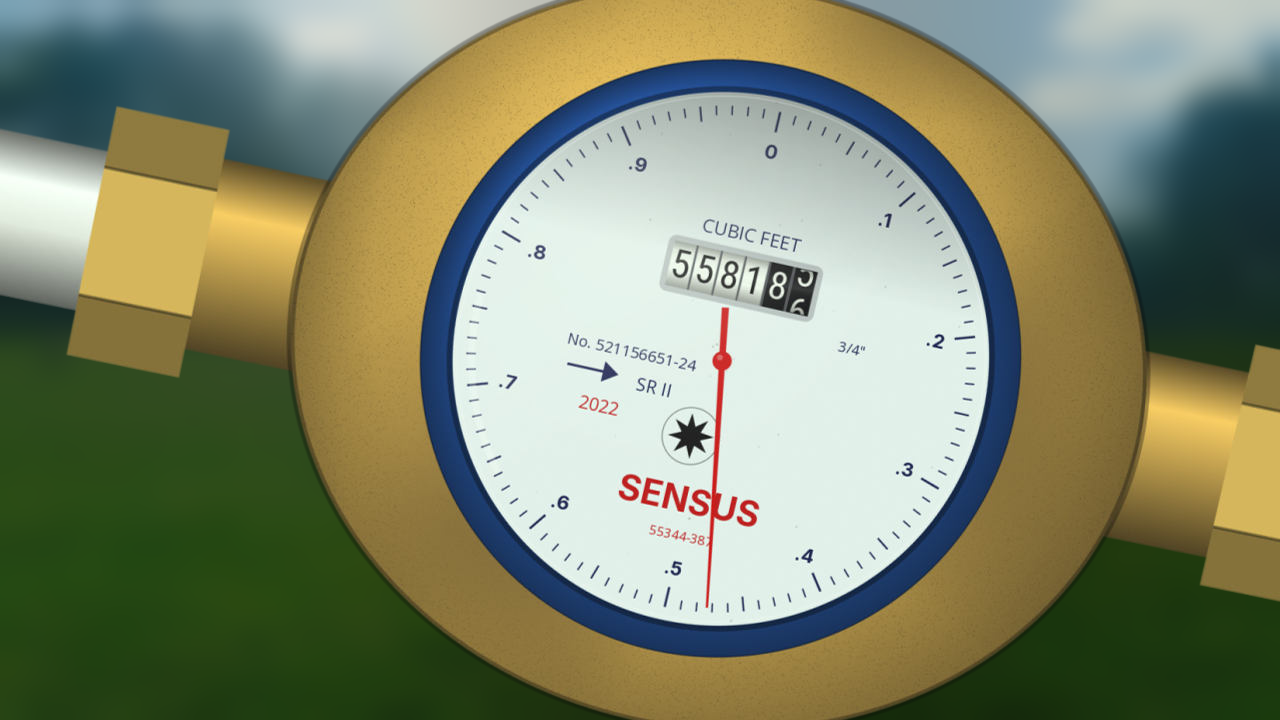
558185.47 ft³
